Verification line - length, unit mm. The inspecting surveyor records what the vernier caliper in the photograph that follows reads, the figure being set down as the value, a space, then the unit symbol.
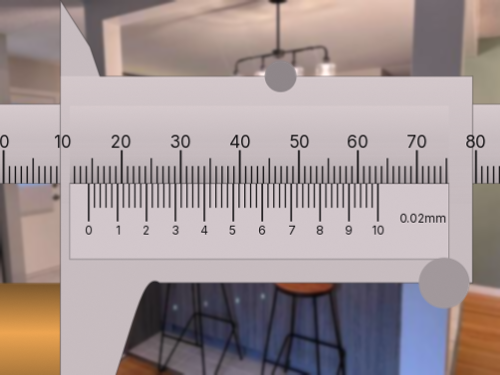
14.4 mm
